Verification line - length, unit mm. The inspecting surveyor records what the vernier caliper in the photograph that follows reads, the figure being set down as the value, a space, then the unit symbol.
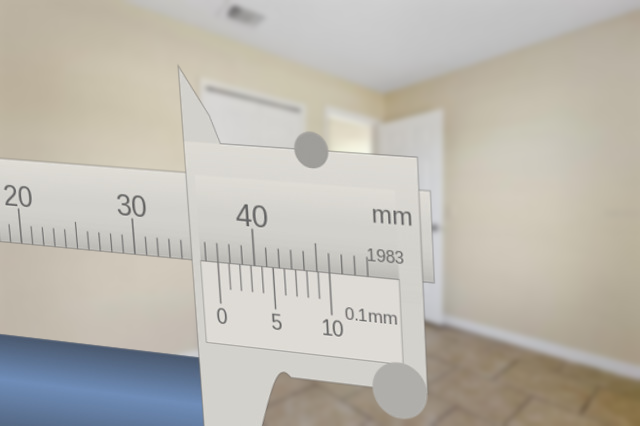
37.0 mm
